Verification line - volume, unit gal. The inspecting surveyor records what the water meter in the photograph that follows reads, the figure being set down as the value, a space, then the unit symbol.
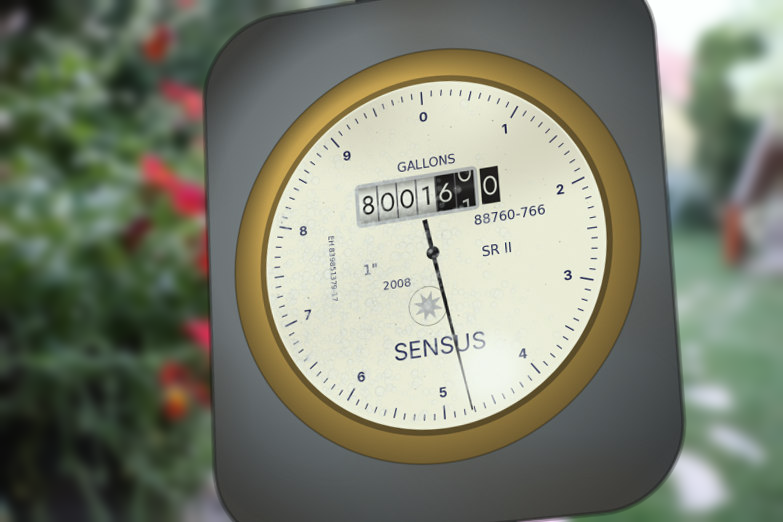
8001604.7 gal
